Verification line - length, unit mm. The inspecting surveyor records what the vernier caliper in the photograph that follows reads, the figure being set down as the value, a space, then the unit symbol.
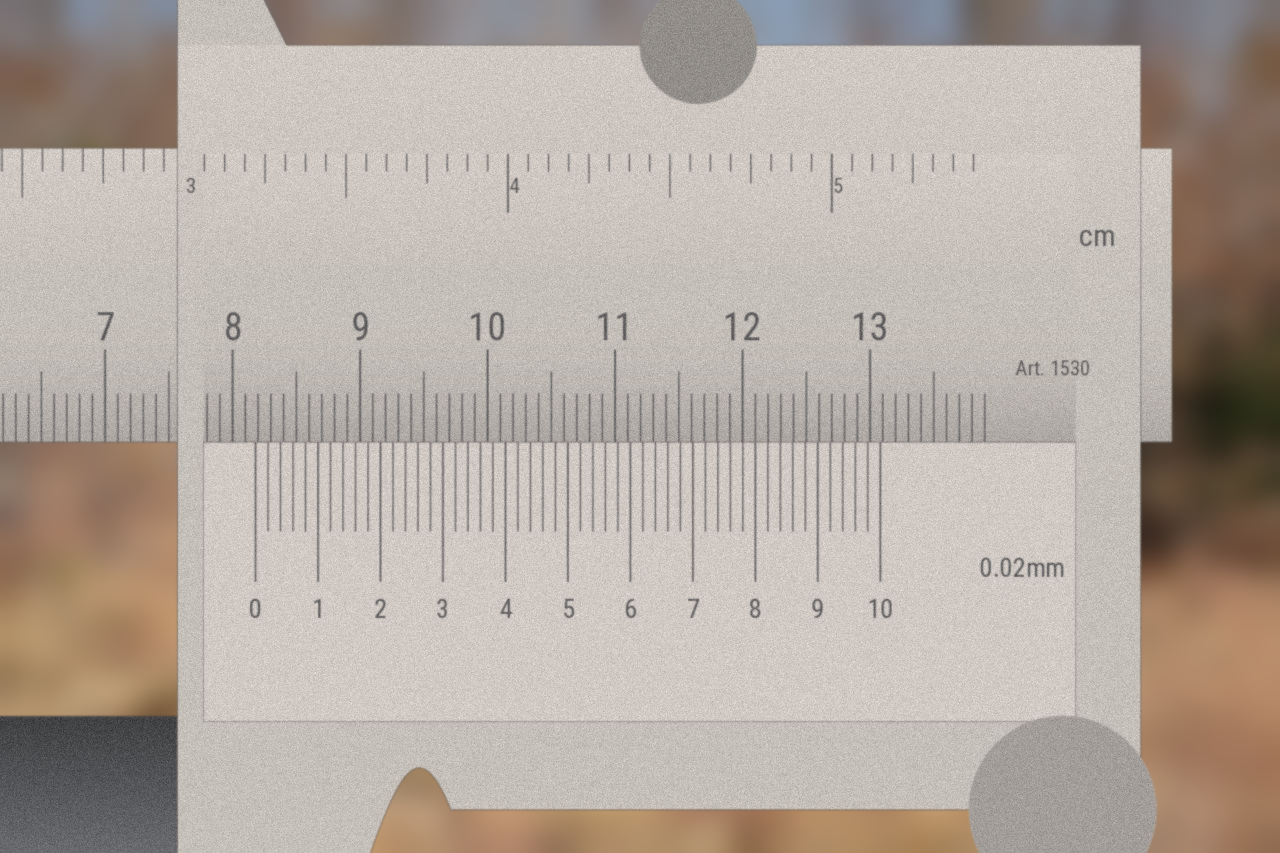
81.8 mm
